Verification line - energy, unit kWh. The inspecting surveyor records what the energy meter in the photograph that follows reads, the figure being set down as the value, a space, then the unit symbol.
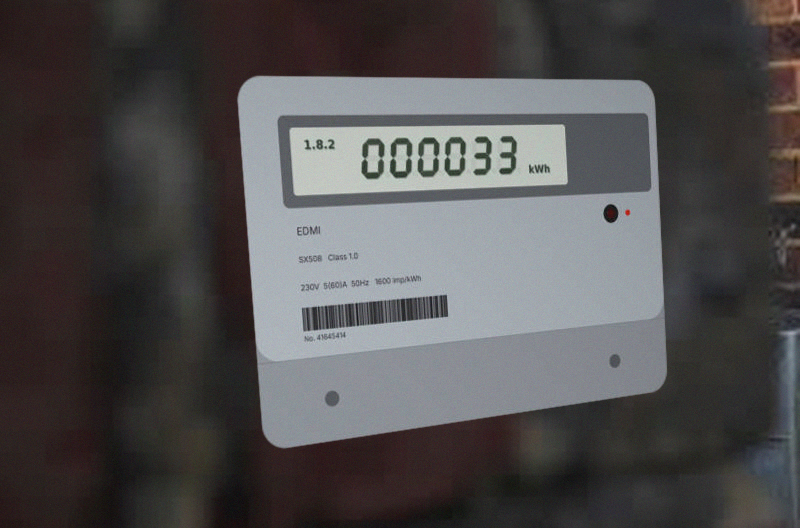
33 kWh
